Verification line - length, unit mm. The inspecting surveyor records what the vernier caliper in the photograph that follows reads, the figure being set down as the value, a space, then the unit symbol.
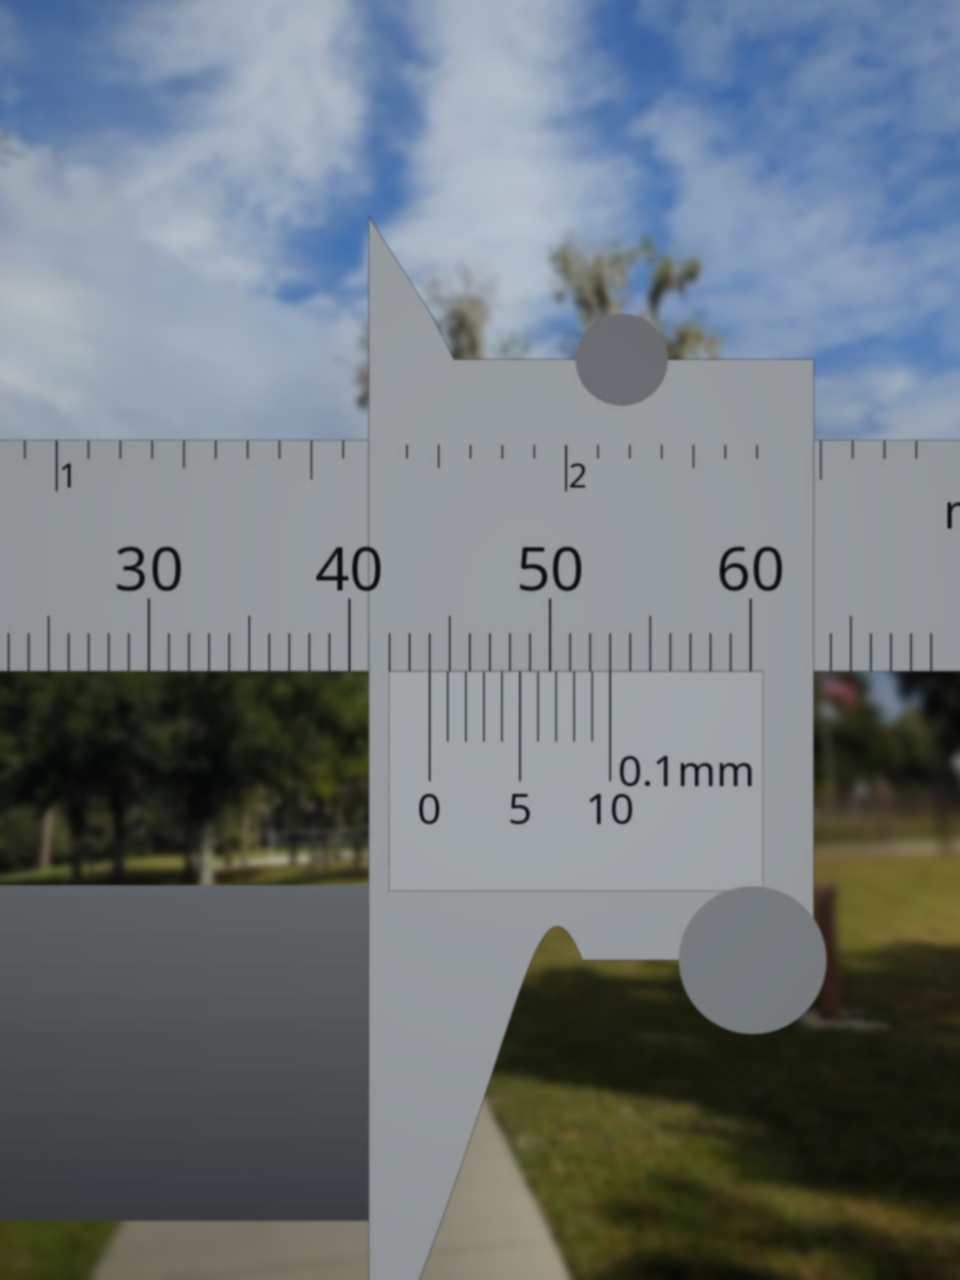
44.0 mm
